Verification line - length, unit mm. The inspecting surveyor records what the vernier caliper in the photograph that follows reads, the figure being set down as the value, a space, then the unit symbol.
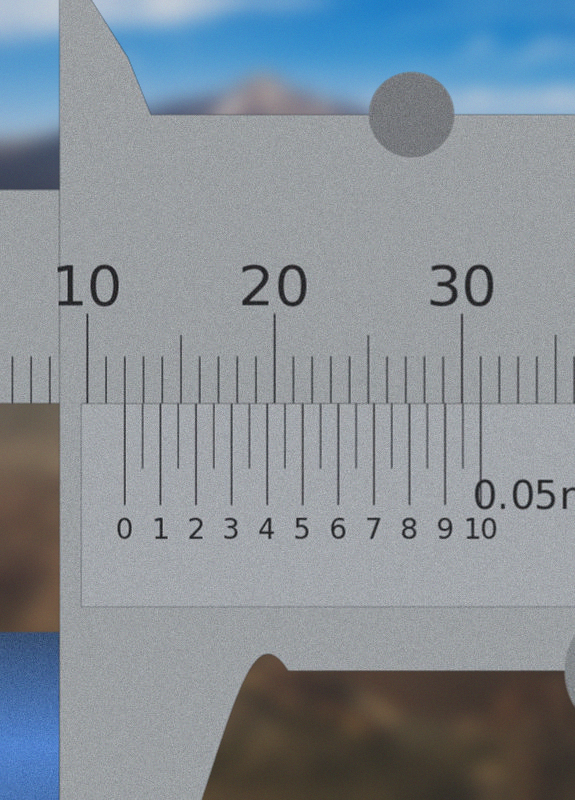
12.0 mm
